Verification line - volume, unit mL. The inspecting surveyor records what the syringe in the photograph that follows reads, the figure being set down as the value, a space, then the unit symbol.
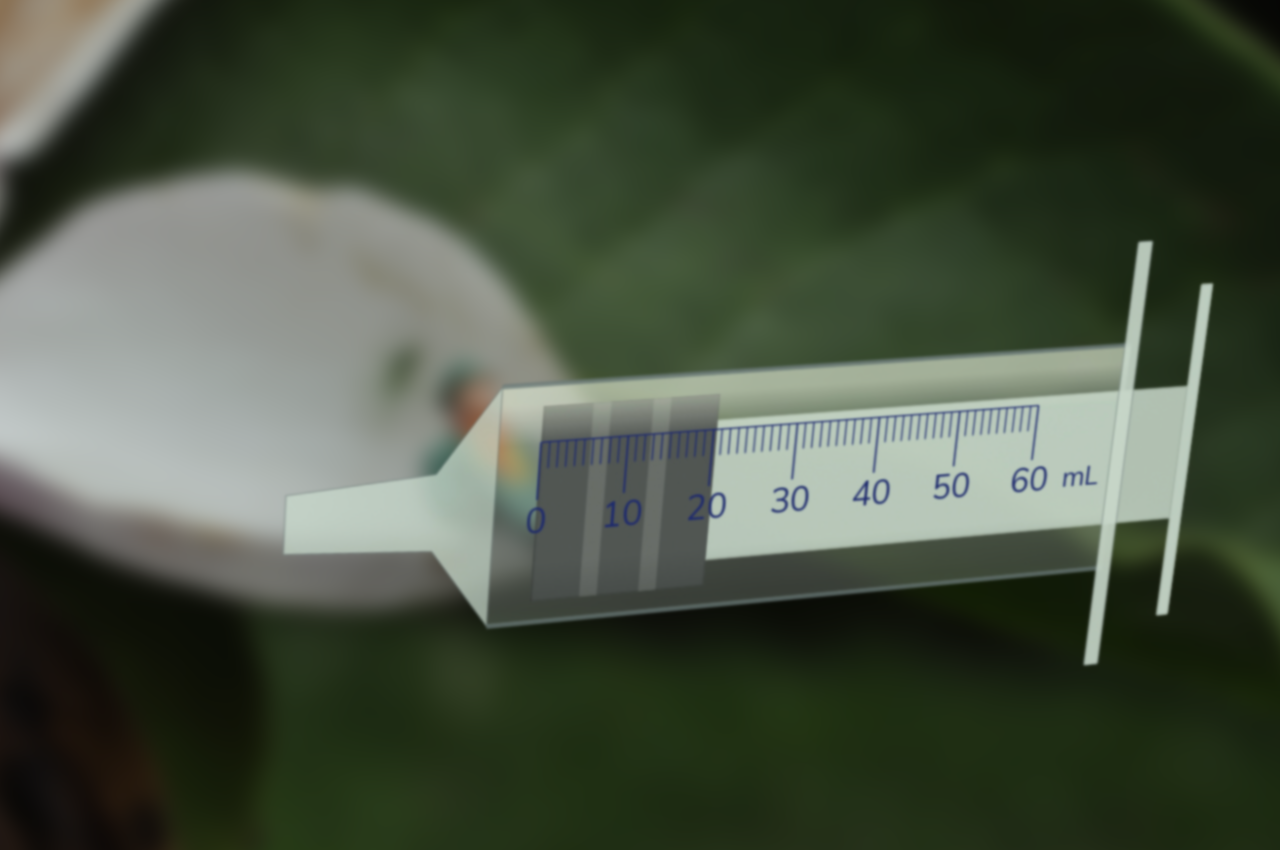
0 mL
